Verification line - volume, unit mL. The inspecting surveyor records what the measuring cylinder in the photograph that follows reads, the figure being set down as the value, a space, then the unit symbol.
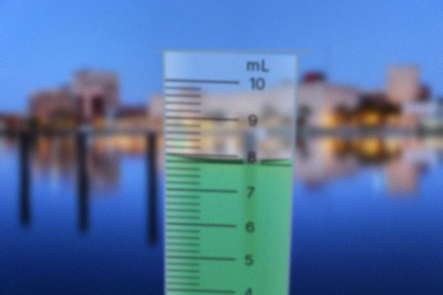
7.8 mL
